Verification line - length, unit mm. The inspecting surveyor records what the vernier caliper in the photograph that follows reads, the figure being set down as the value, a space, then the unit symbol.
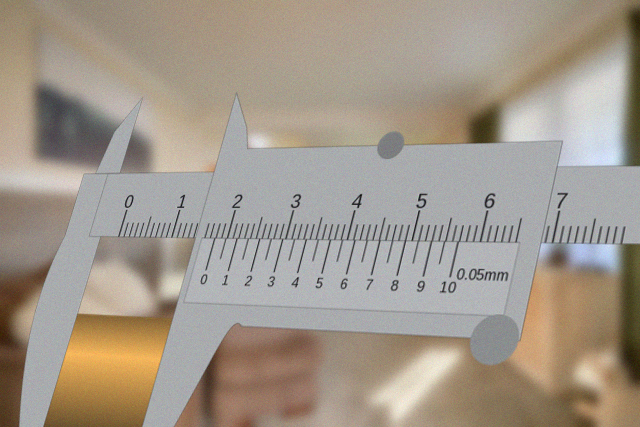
17.8 mm
